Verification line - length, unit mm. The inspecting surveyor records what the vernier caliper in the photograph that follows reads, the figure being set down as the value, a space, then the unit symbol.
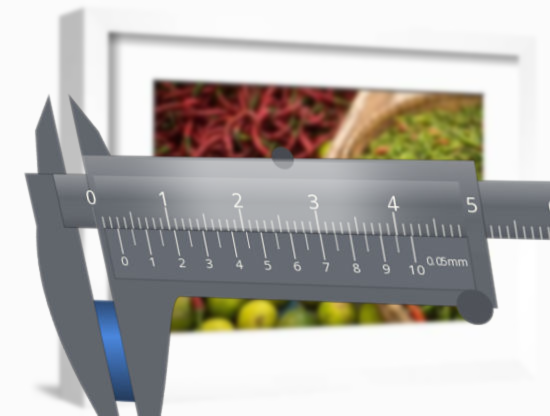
2.8 mm
